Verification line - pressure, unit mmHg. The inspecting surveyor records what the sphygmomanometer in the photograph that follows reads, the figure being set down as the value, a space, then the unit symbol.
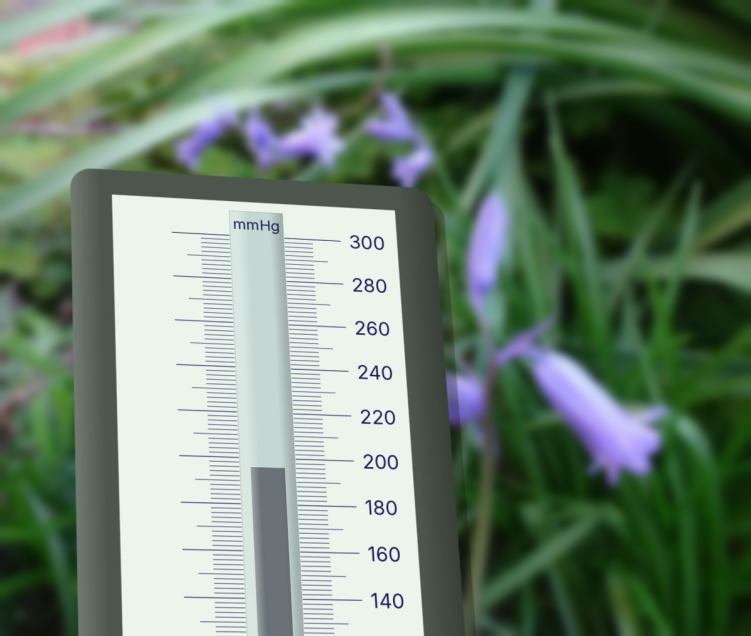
196 mmHg
